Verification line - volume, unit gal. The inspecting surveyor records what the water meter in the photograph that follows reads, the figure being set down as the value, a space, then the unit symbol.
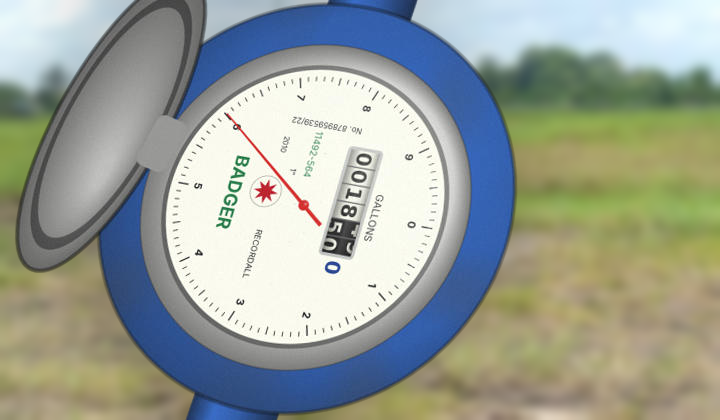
18496.0 gal
